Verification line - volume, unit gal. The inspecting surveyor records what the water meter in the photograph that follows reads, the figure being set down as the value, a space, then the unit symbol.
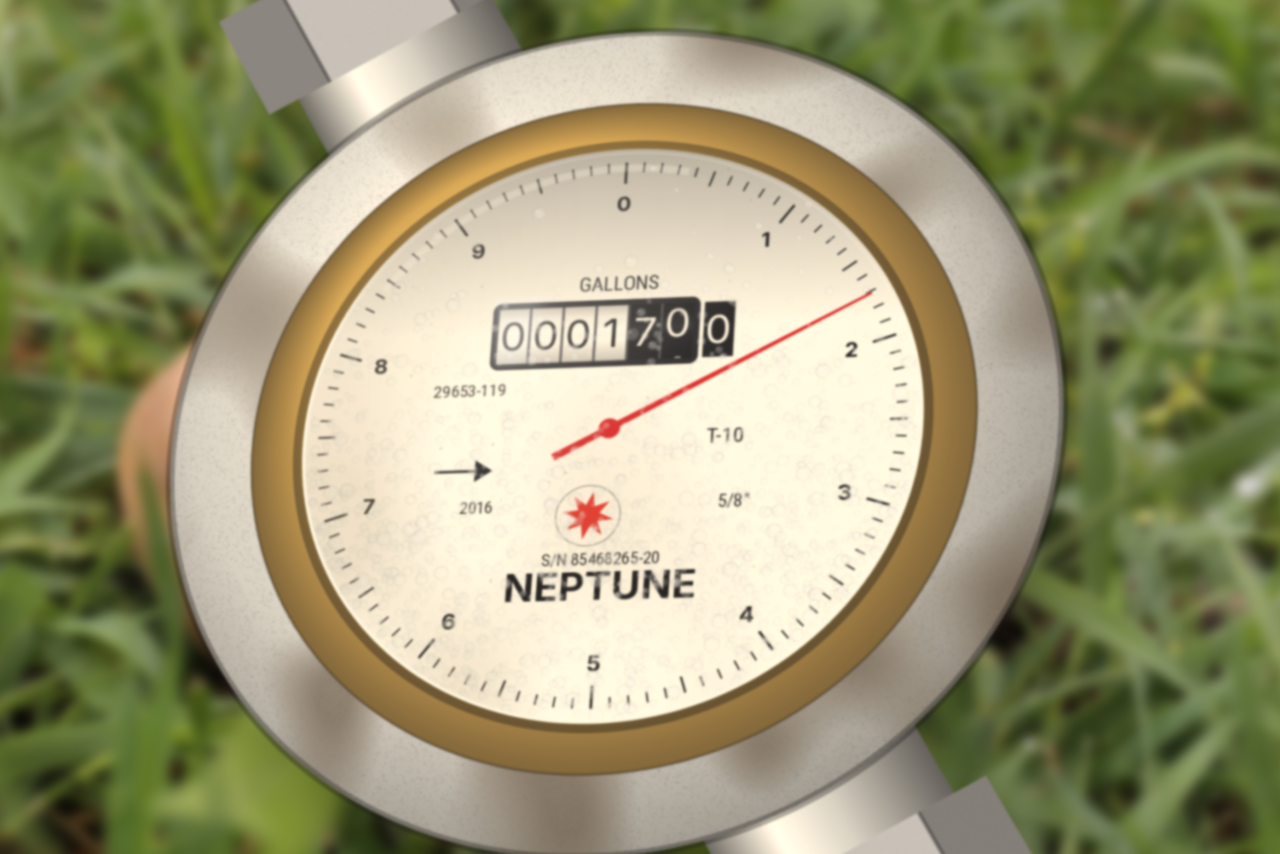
1701.7 gal
